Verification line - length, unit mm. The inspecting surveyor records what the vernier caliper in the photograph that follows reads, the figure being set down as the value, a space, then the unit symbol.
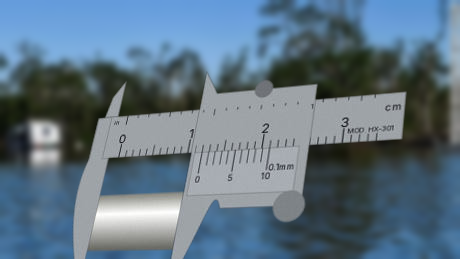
12.0 mm
